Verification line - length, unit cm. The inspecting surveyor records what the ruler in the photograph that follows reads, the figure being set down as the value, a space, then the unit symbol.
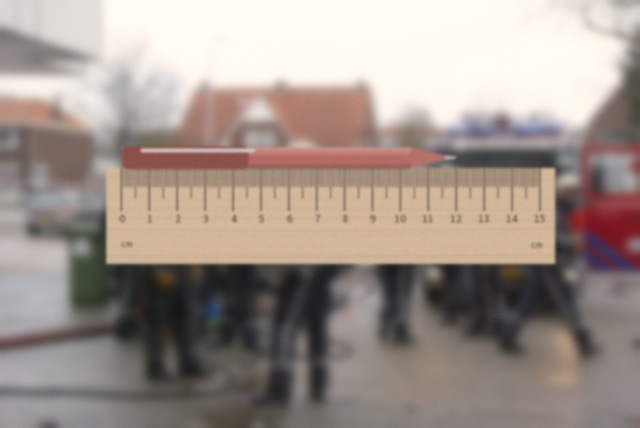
12 cm
